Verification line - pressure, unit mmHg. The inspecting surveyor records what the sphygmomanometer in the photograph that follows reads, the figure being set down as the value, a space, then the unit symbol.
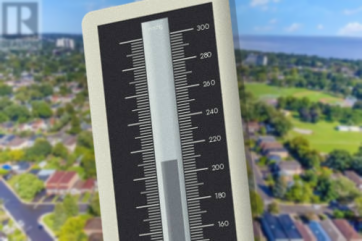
210 mmHg
